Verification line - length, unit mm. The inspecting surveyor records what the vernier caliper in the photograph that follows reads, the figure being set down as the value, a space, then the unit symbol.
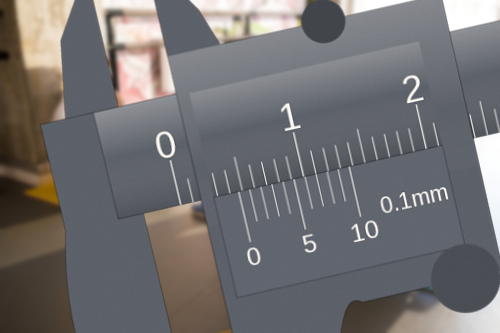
4.7 mm
